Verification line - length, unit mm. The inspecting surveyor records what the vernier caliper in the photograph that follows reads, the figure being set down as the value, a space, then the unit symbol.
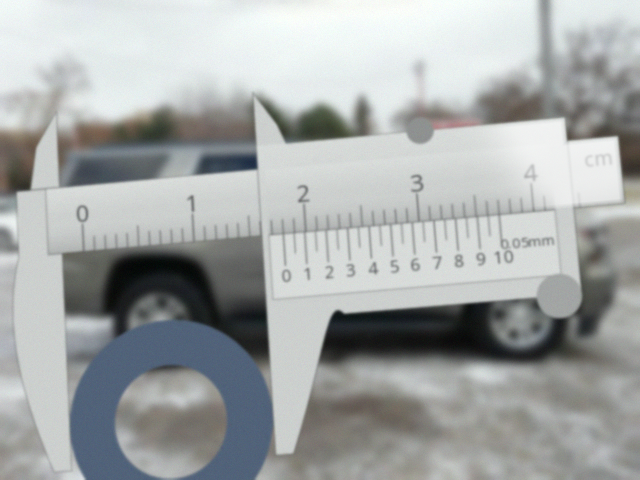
18.0 mm
